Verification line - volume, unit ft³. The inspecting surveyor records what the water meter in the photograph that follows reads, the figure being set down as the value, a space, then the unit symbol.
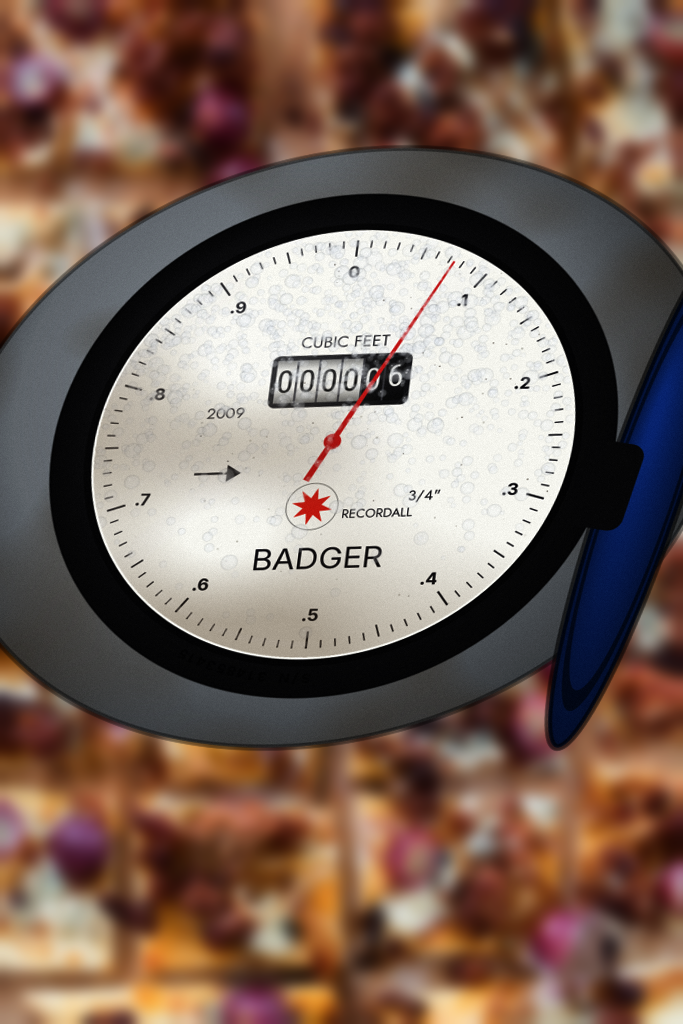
6.07 ft³
